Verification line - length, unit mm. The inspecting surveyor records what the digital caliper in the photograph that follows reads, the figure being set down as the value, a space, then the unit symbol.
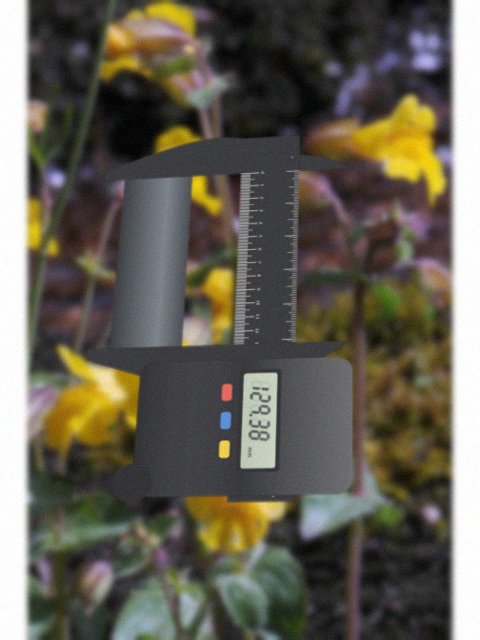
129.38 mm
